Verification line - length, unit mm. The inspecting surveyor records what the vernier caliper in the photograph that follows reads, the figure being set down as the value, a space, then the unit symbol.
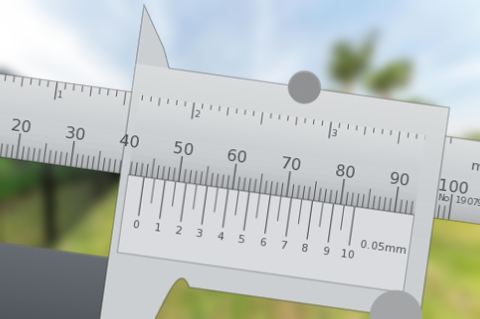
43.6 mm
